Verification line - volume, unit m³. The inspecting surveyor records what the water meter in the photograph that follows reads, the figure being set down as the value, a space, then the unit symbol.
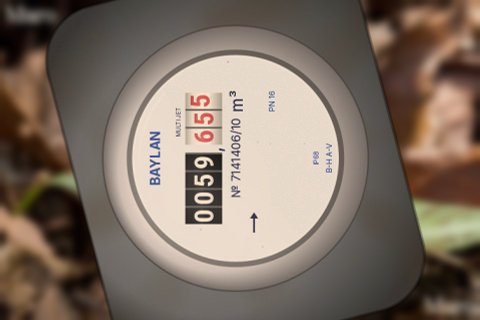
59.655 m³
